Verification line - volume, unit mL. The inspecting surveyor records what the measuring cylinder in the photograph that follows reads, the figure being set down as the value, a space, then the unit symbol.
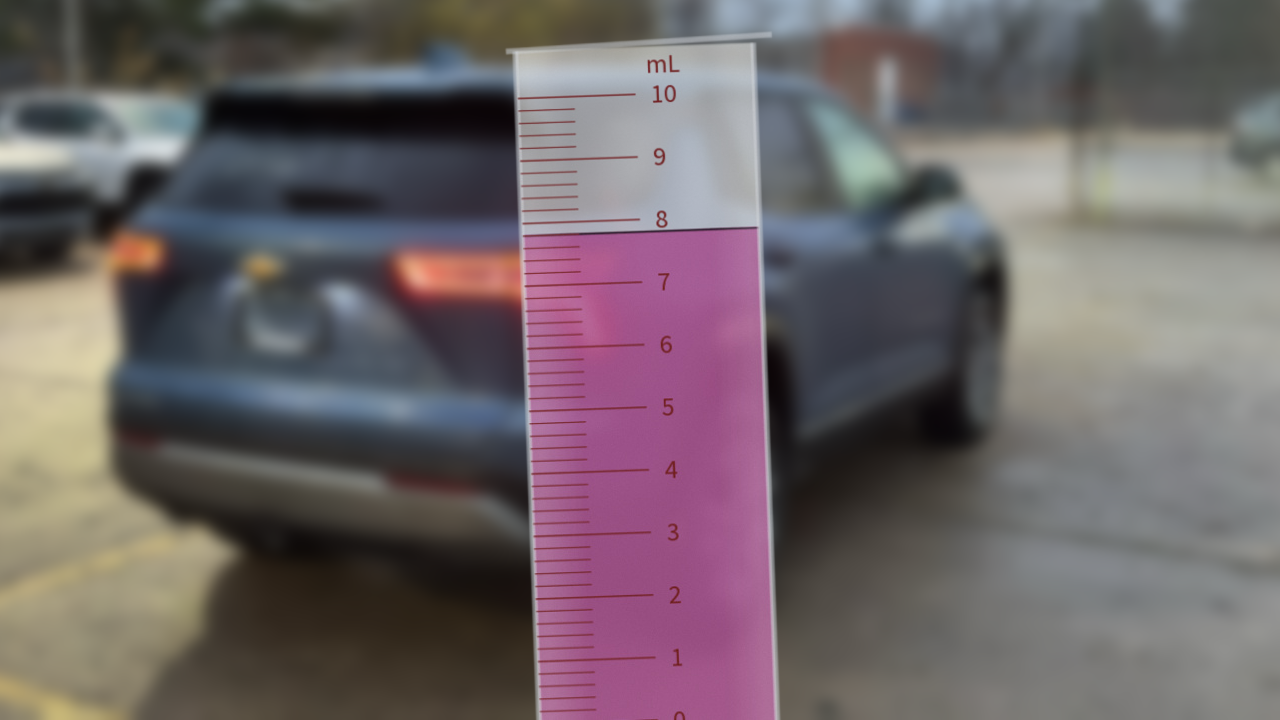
7.8 mL
